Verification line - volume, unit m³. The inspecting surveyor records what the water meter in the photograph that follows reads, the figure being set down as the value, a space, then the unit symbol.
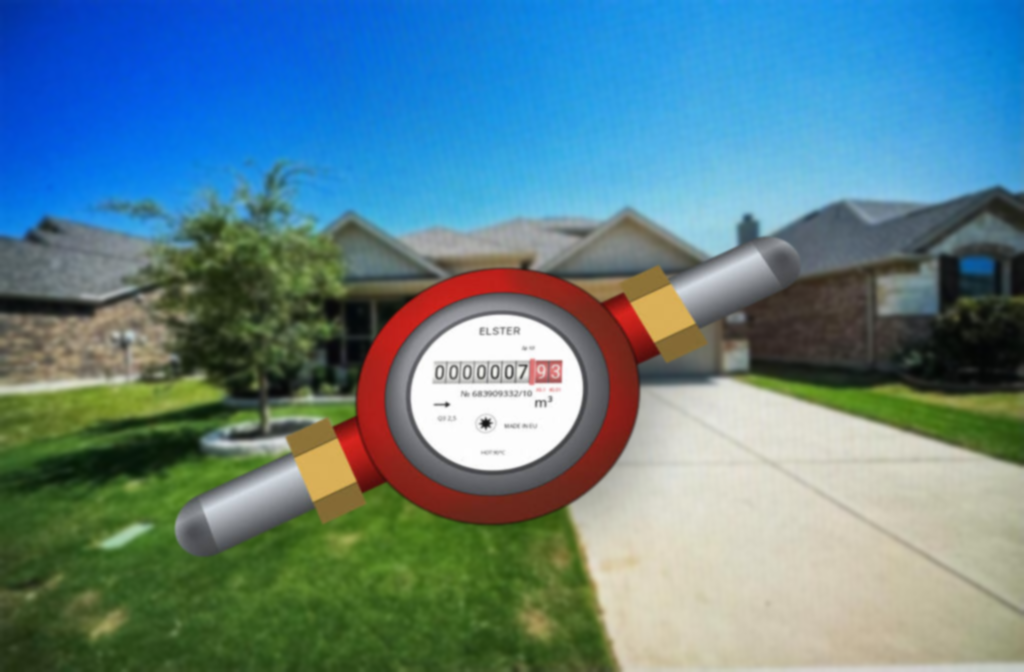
7.93 m³
